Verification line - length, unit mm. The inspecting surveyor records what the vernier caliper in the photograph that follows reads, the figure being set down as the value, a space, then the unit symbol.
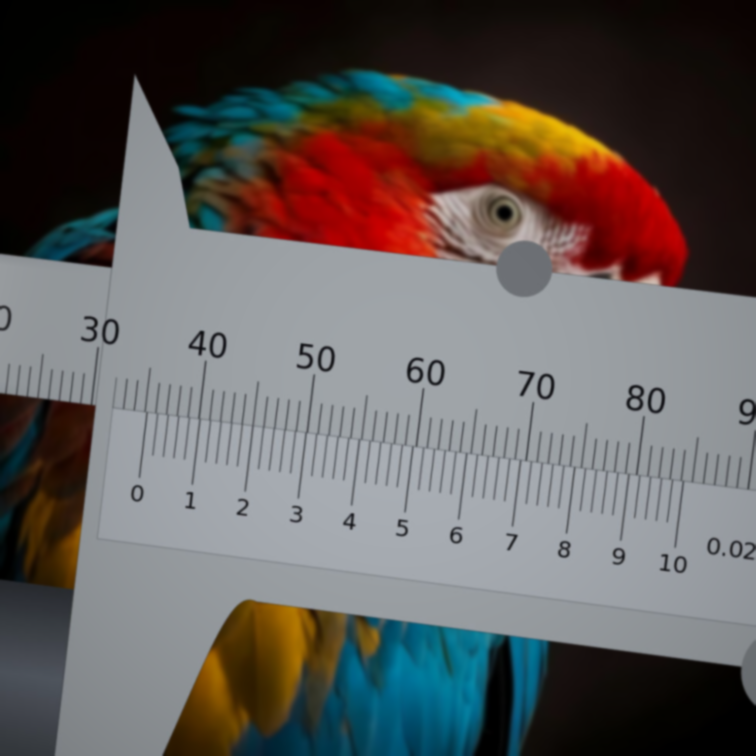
35.2 mm
